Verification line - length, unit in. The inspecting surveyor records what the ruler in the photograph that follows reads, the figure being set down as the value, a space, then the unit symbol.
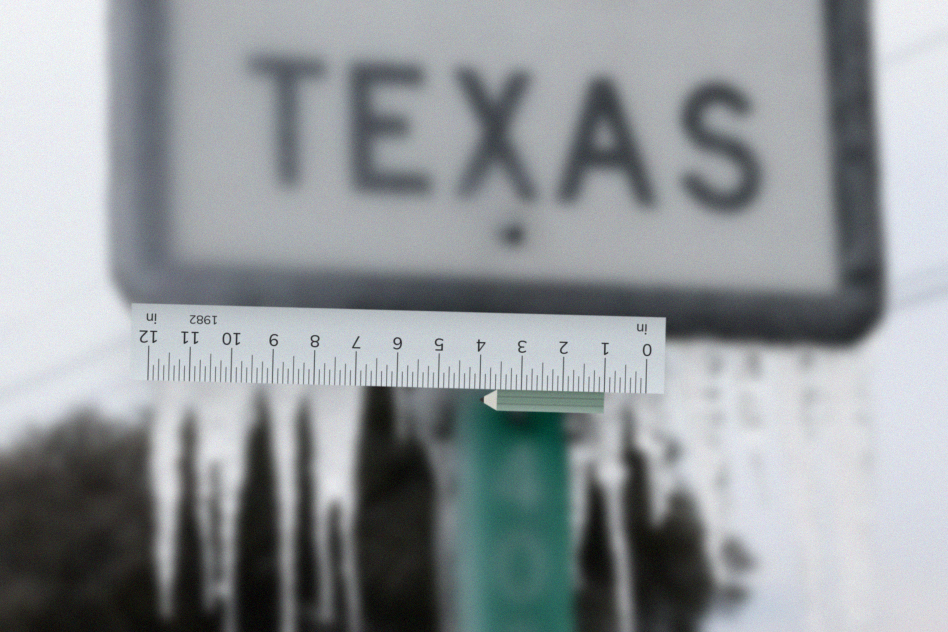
3 in
